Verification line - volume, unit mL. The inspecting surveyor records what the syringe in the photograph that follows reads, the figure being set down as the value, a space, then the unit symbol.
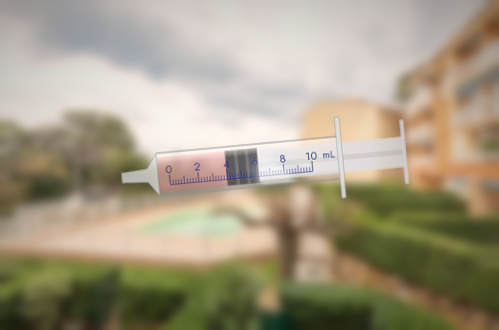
4 mL
